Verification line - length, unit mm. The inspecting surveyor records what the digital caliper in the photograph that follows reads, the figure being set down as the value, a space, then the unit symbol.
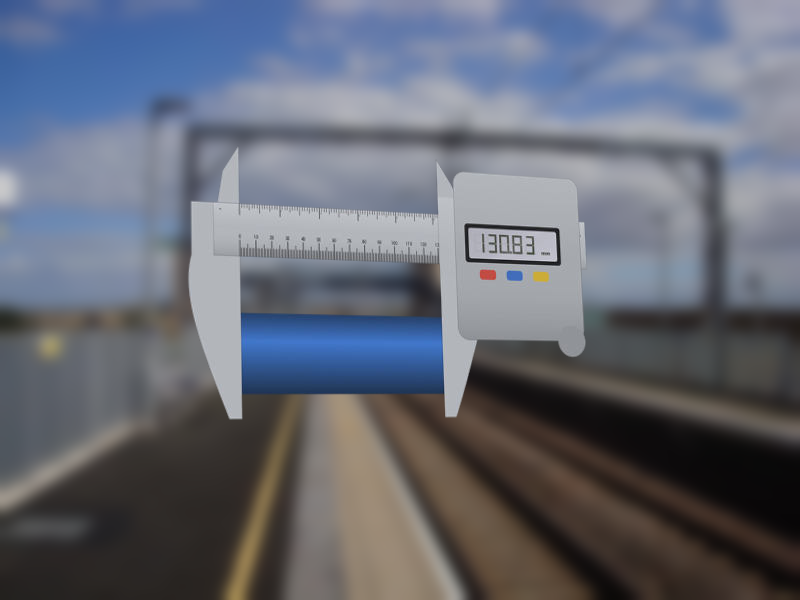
130.83 mm
